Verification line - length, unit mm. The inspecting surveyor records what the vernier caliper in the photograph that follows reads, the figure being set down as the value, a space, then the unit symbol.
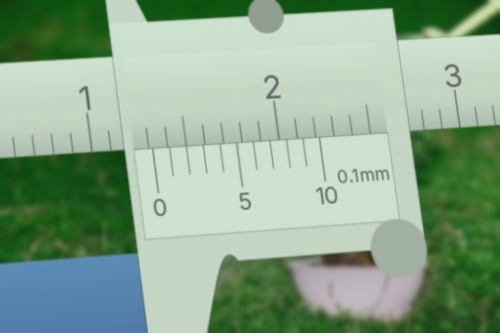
13.2 mm
